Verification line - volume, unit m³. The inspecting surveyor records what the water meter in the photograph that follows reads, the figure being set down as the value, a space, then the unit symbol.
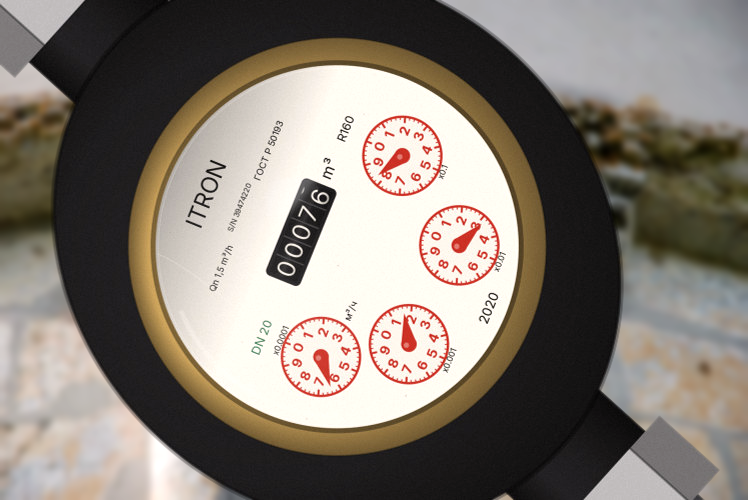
75.8316 m³
